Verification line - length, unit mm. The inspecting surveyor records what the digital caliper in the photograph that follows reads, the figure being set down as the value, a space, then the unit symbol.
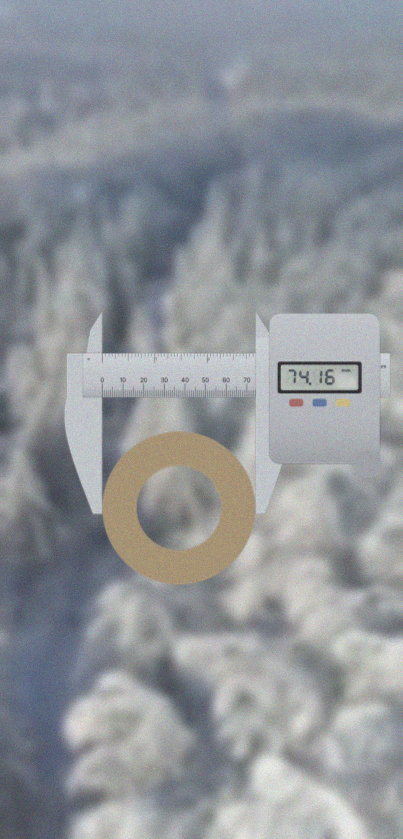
74.16 mm
